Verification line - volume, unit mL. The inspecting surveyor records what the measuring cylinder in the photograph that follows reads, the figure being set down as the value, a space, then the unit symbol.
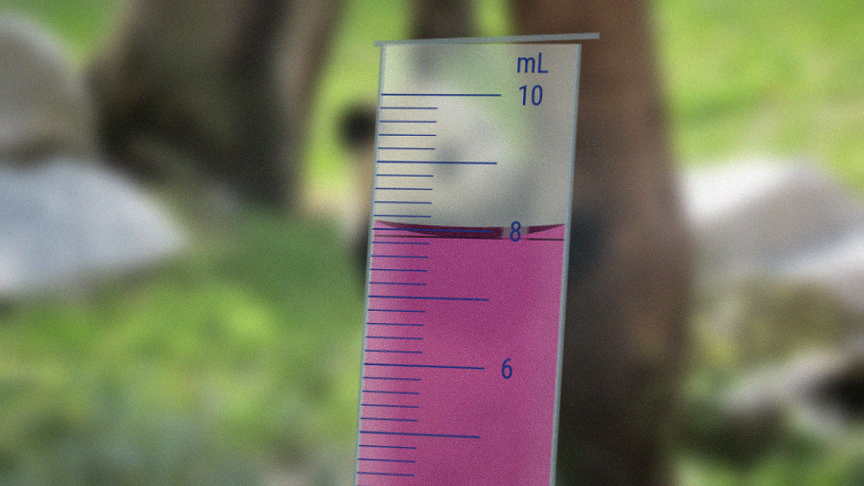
7.9 mL
